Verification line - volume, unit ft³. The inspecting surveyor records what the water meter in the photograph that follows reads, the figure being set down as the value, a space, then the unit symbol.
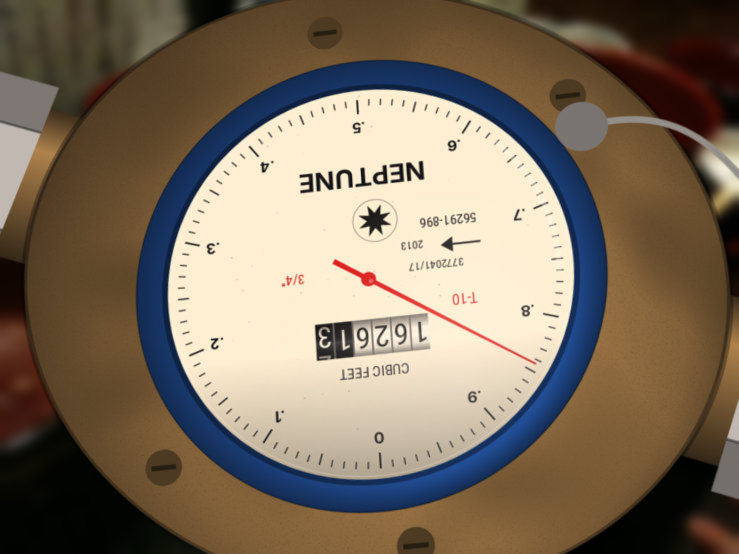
162612.84 ft³
